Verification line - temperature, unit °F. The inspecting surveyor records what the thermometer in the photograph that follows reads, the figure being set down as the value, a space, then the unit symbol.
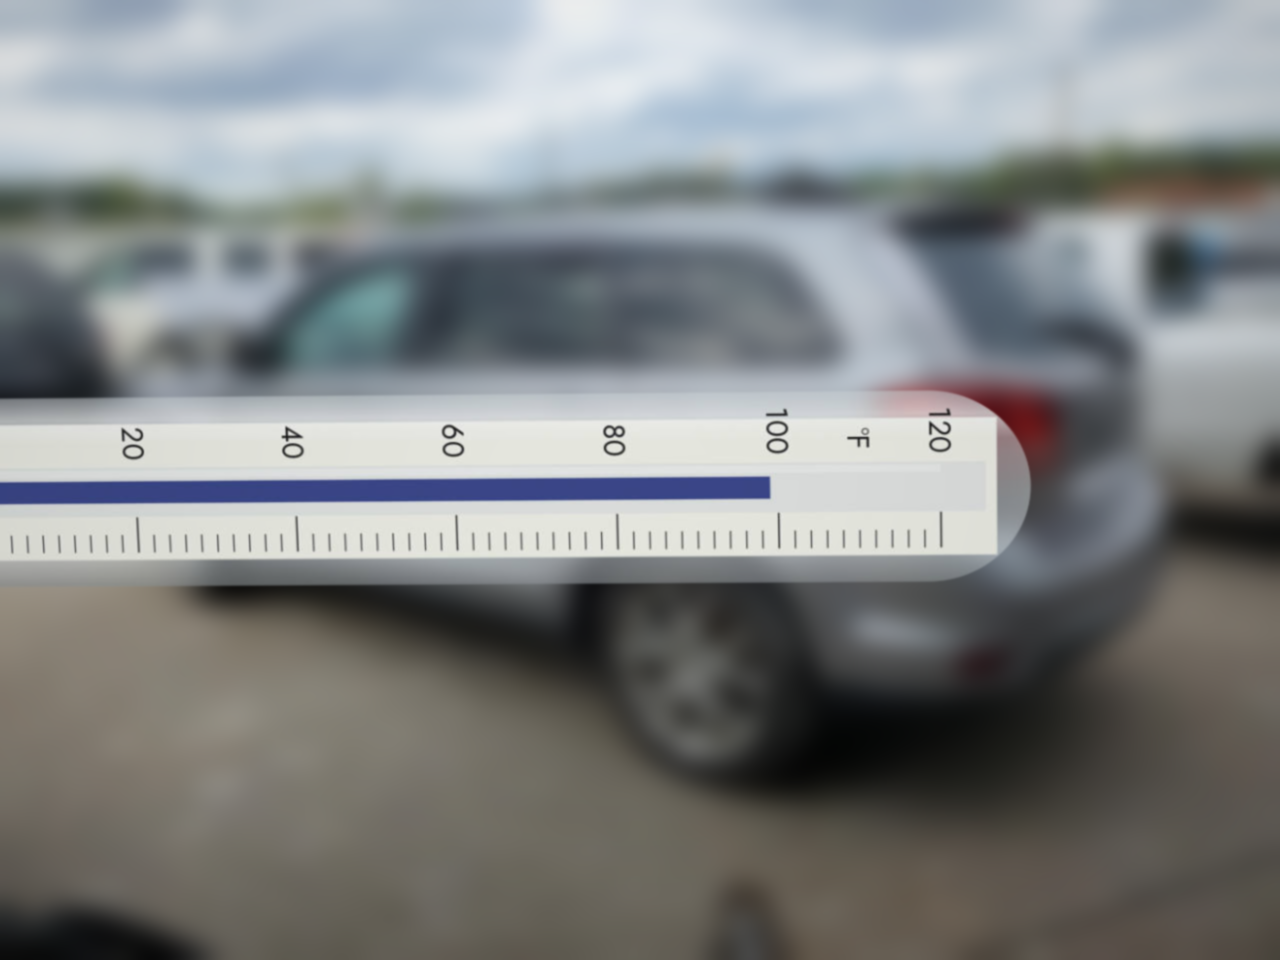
99 °F
